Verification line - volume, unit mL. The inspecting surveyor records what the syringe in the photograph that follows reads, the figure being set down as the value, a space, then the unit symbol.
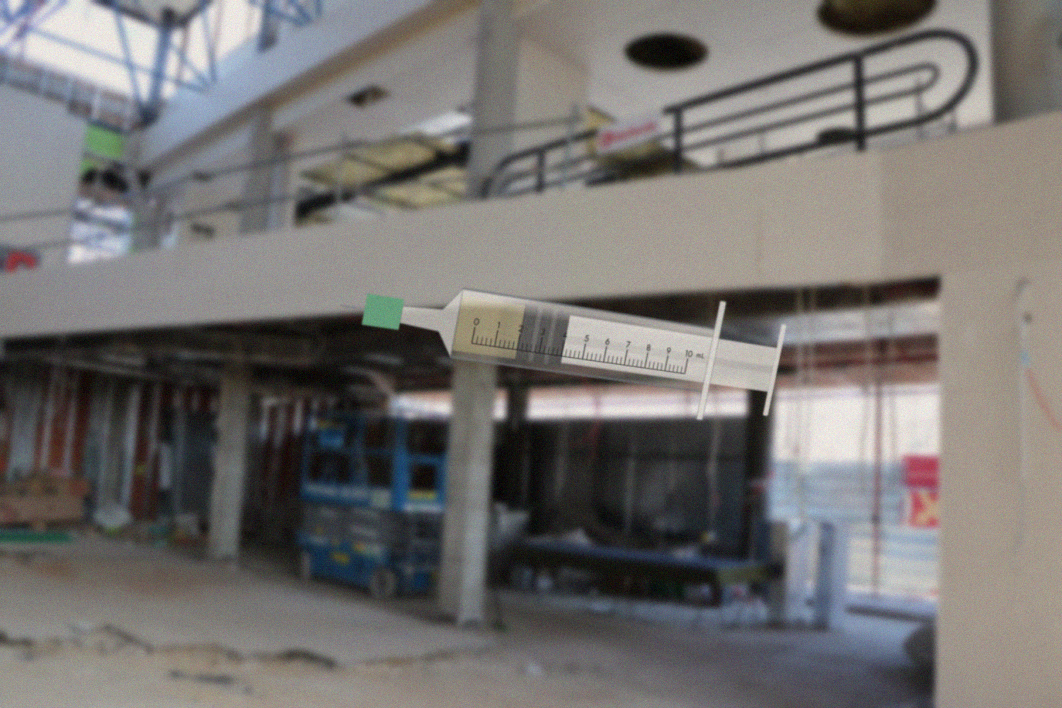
2 mL
